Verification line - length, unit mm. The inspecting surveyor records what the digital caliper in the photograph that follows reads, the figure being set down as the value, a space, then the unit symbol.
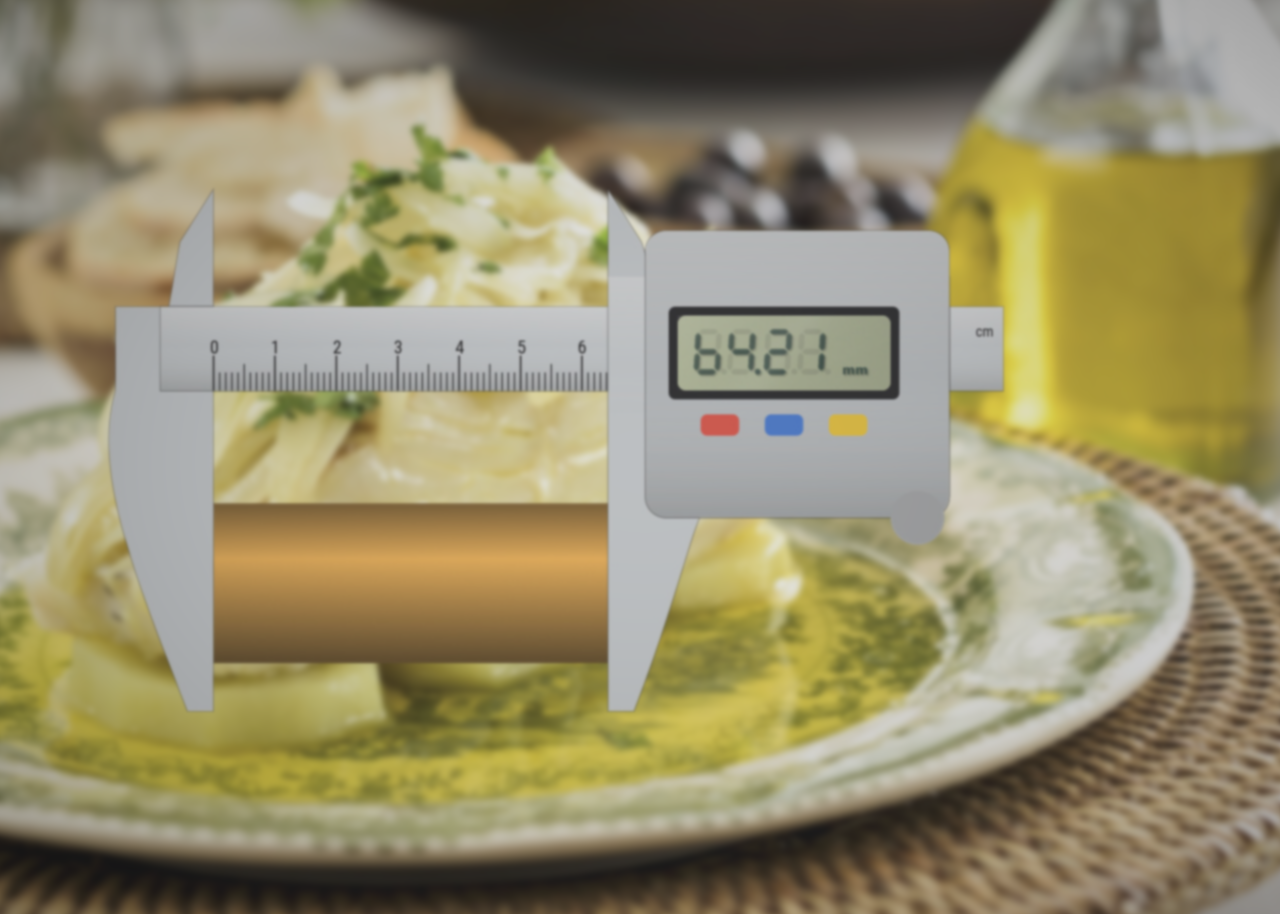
64.21 mm
